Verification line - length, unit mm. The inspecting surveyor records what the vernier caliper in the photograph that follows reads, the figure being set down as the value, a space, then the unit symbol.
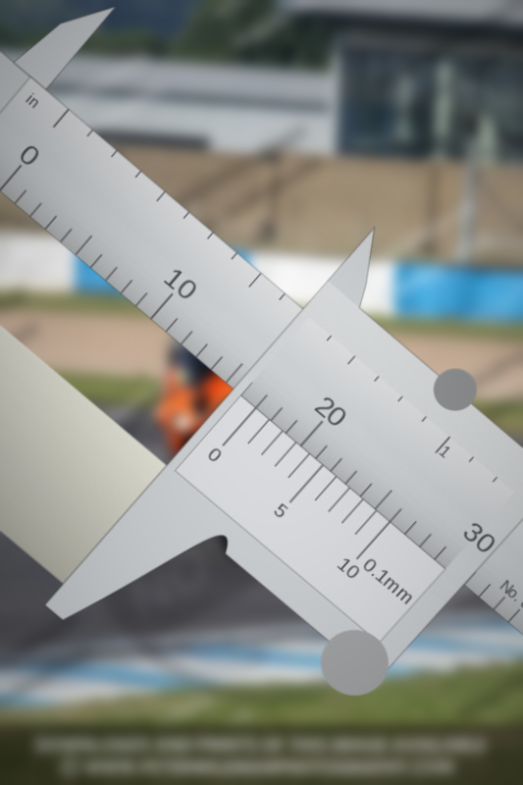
17.0 mm
